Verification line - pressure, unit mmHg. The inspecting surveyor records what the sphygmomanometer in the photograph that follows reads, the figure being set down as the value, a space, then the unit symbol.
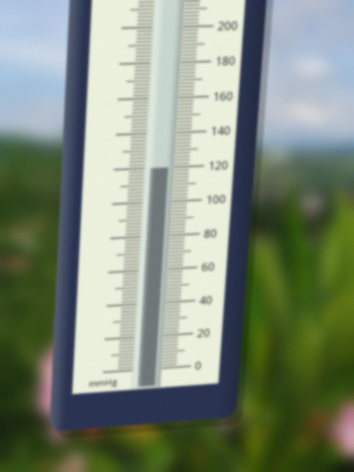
120 mmHg
